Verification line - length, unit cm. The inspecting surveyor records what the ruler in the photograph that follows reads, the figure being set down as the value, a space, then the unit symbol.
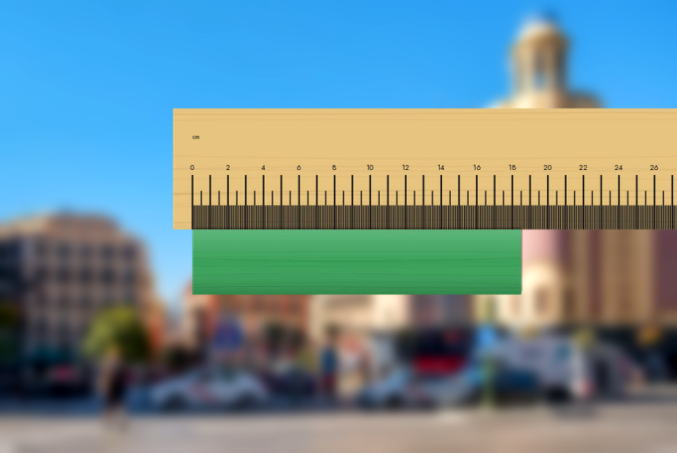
18.5 cm
